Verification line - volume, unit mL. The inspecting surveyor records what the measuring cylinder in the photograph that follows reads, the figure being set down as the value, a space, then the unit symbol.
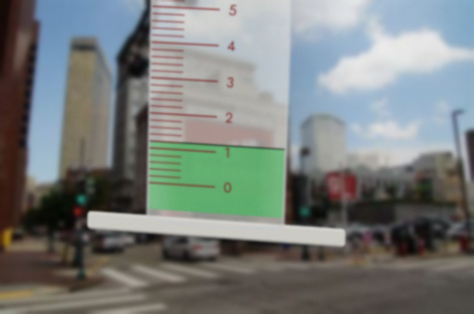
1.2 mL
